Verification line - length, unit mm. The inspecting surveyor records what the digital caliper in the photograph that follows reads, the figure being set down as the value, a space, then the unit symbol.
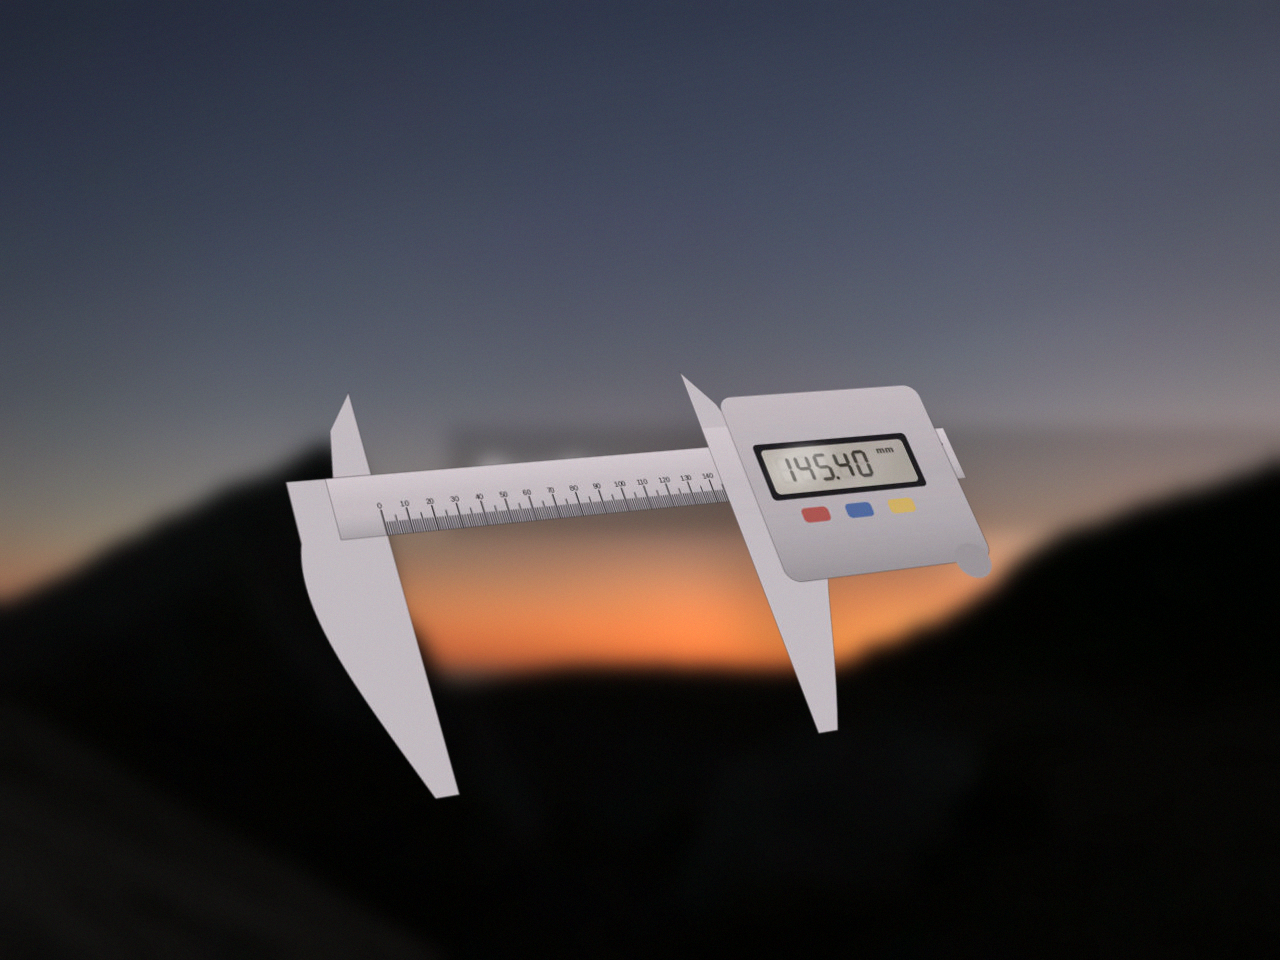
145.40 mm
